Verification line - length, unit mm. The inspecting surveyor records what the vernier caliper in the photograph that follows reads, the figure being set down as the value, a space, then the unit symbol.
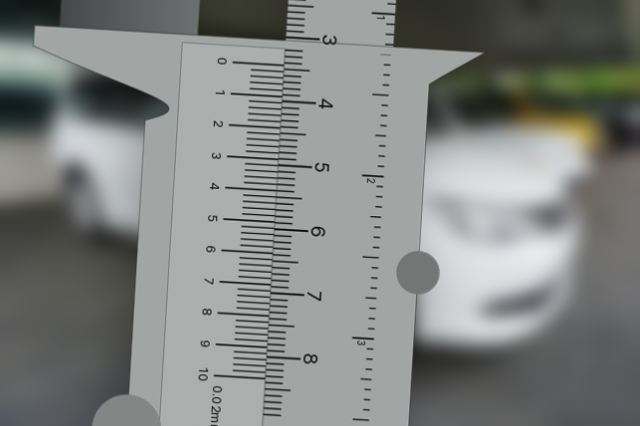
34.4 mm
